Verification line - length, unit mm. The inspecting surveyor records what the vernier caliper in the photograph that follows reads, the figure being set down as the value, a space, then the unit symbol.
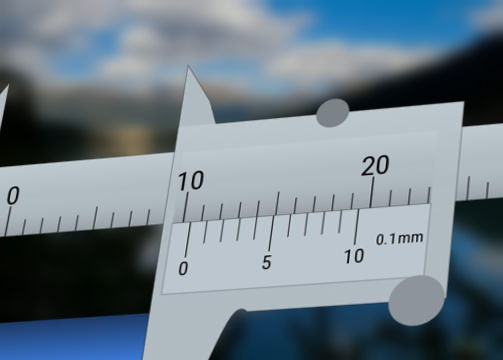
10.4 mm
